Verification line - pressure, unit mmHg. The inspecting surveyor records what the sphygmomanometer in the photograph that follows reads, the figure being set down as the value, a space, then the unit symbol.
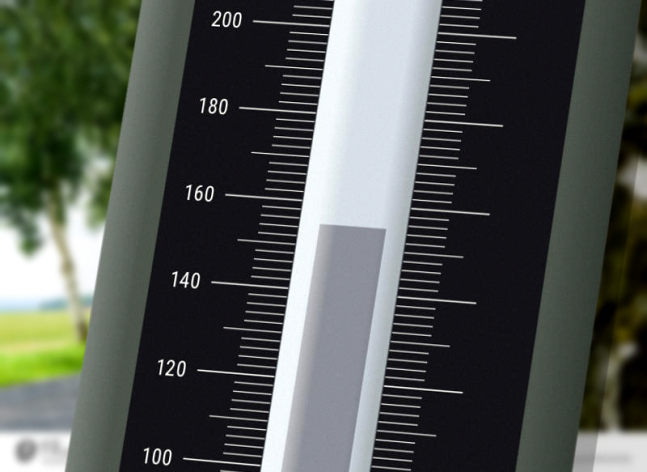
155 mmHg
